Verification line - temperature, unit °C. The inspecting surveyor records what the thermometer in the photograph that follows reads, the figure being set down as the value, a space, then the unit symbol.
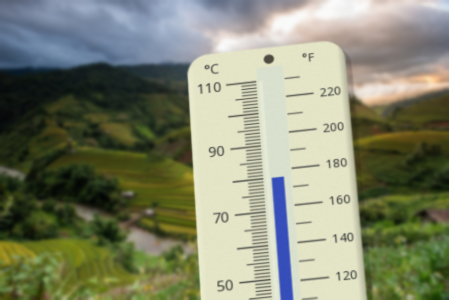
80 °C
